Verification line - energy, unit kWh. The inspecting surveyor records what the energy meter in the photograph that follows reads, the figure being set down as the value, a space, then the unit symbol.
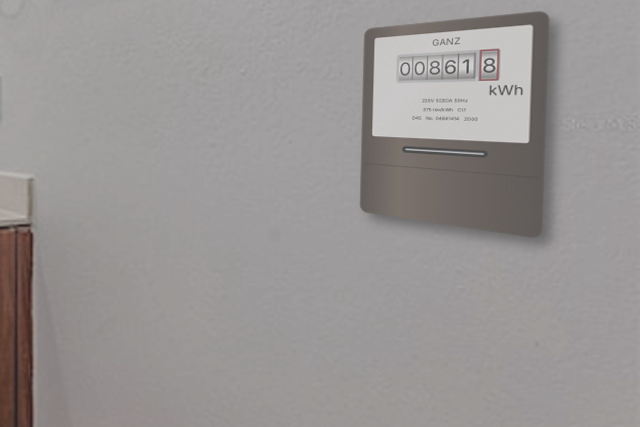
861.8 kWh
